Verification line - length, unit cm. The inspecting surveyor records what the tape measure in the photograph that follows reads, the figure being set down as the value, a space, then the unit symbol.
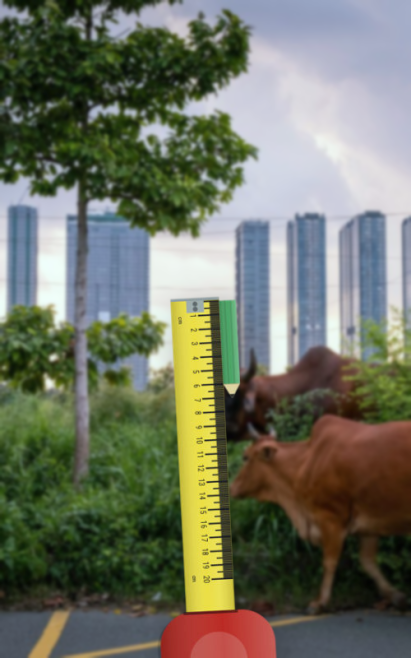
7 cm
